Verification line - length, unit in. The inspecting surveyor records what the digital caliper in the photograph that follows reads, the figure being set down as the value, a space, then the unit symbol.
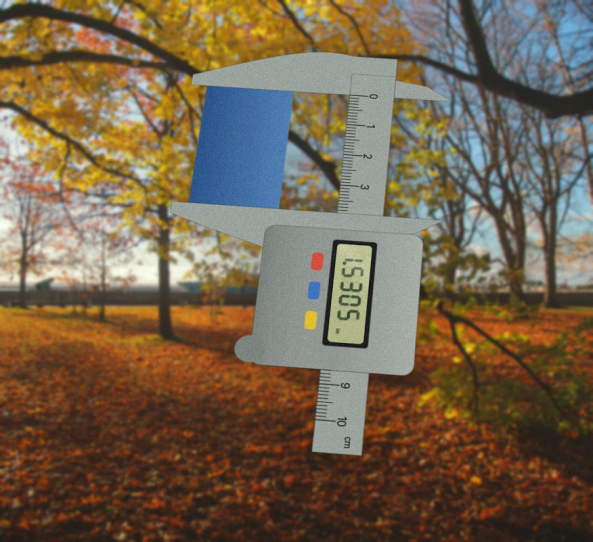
1.5305 in
